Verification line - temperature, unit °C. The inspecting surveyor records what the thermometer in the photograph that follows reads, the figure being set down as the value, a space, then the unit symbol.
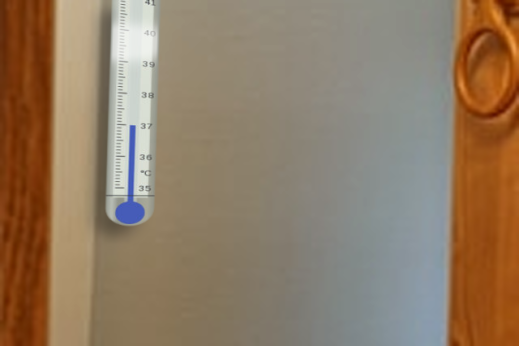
37 °C
